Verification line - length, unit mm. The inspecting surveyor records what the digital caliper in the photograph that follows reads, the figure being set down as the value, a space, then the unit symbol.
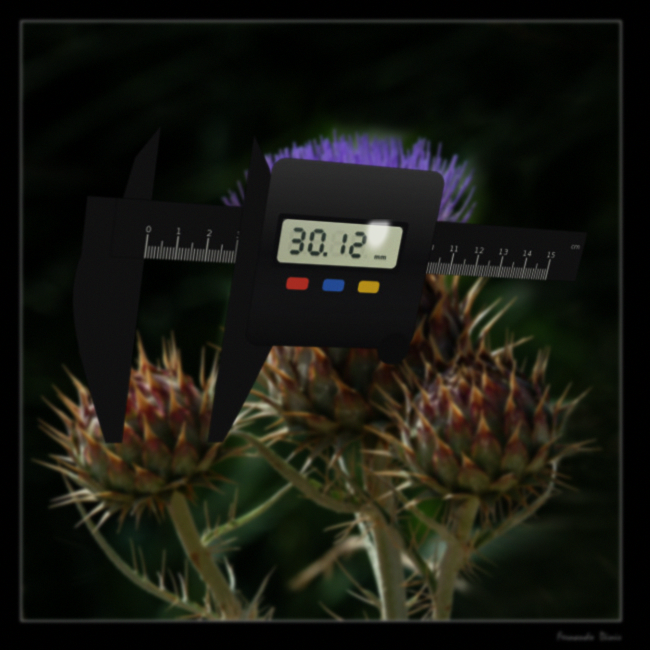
30.12 mm
